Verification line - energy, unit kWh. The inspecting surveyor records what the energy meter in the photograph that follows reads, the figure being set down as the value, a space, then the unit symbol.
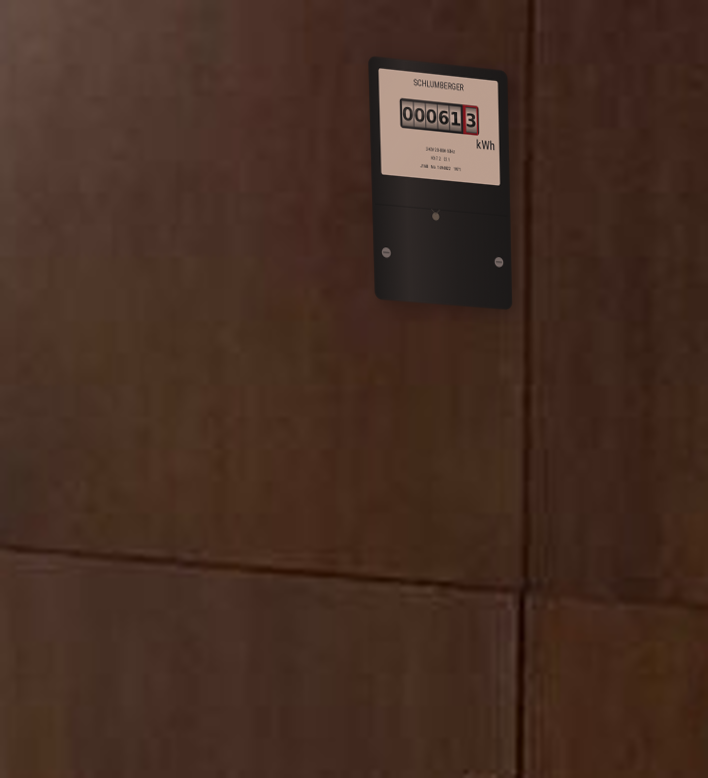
61.3 kWh
